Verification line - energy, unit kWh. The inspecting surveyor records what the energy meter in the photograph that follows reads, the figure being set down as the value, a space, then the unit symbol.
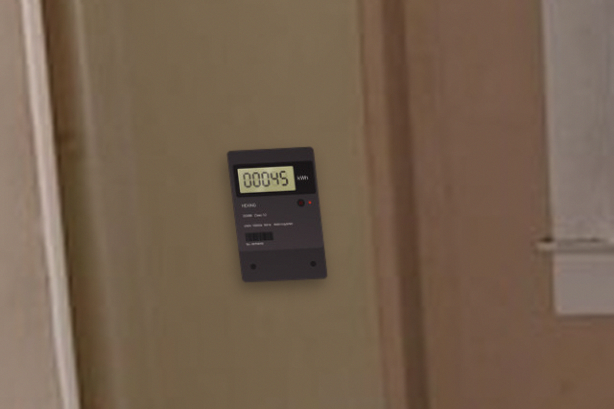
45 kWh
